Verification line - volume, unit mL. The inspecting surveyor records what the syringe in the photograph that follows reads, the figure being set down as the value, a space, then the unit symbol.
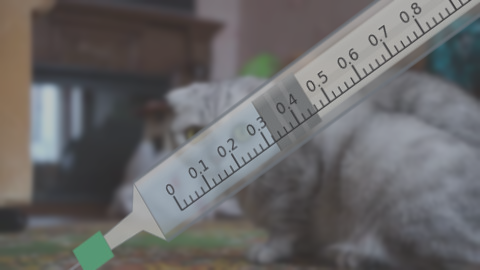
0.32 mL
